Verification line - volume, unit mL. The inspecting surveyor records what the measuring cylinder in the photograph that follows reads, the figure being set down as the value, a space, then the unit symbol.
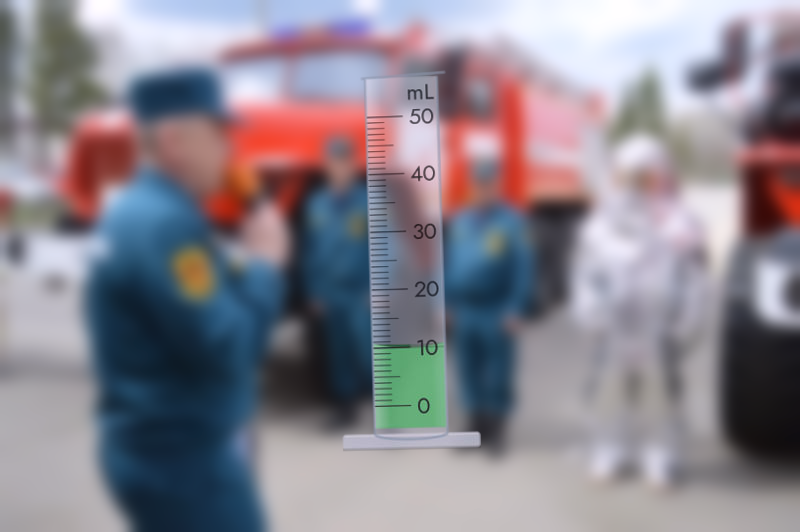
10 mL
